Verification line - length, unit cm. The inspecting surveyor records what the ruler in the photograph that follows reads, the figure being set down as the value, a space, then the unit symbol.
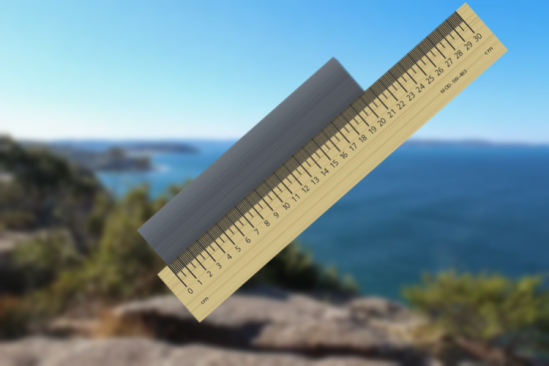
20.5 cm
